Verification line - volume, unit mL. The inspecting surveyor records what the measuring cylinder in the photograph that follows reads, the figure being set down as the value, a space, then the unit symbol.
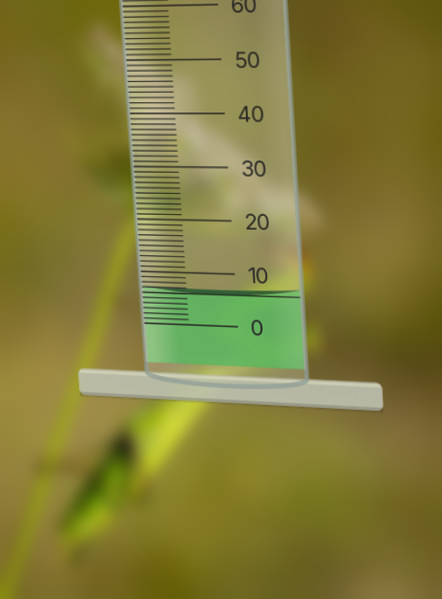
6 mL
